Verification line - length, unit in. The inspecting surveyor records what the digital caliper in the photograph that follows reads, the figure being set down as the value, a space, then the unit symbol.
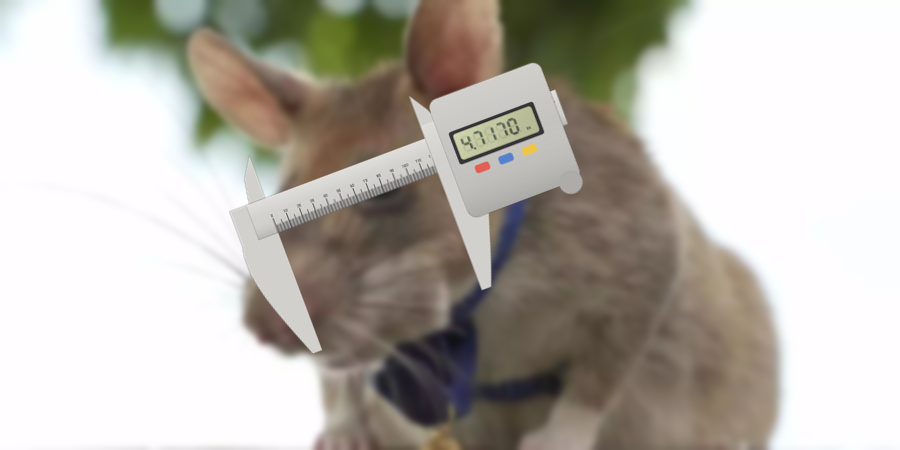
4.7170 in
